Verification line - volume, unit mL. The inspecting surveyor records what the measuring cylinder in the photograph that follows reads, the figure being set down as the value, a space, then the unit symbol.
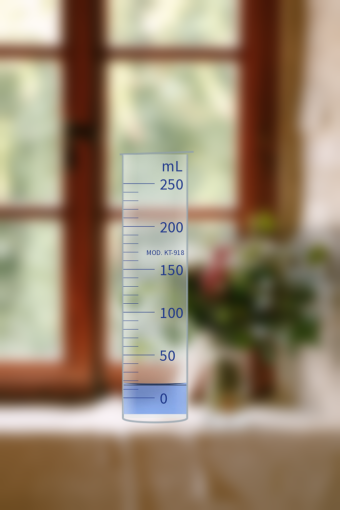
15 mL
